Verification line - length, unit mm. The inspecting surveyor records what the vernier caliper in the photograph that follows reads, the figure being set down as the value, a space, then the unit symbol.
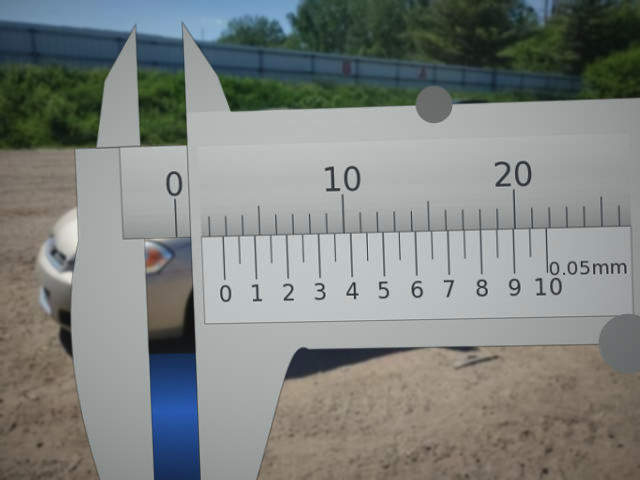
2.8 mm
